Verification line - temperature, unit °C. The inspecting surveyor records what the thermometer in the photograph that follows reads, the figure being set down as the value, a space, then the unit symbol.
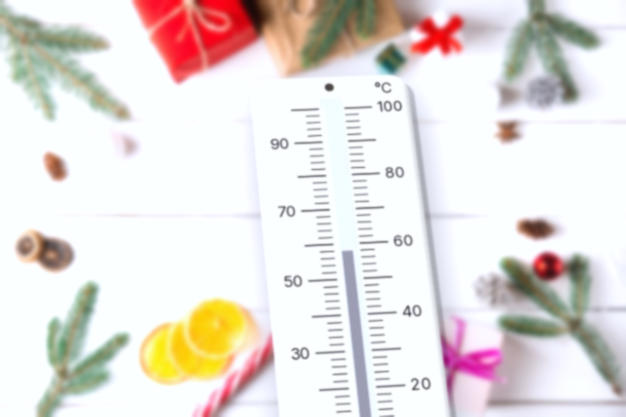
58 °C
